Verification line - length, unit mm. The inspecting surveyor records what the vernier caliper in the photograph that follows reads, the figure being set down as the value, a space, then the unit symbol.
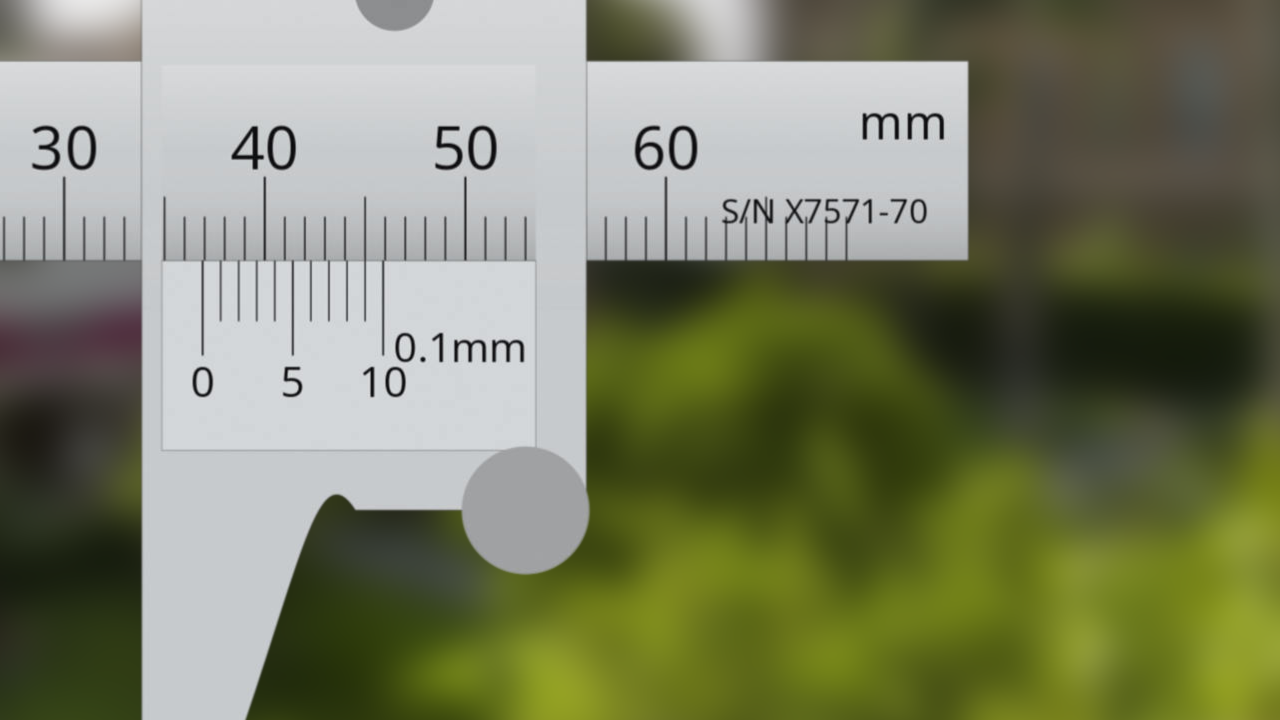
36.9 mm
